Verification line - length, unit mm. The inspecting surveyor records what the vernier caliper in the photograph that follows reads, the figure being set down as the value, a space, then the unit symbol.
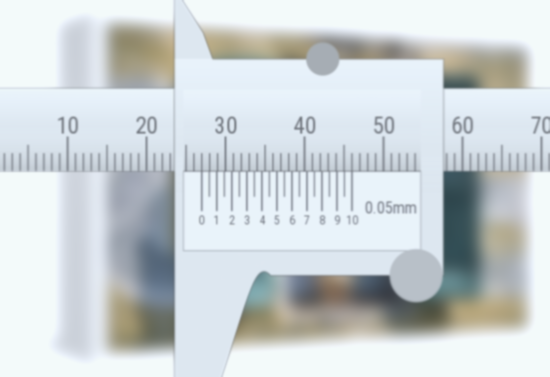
27.0 mm
